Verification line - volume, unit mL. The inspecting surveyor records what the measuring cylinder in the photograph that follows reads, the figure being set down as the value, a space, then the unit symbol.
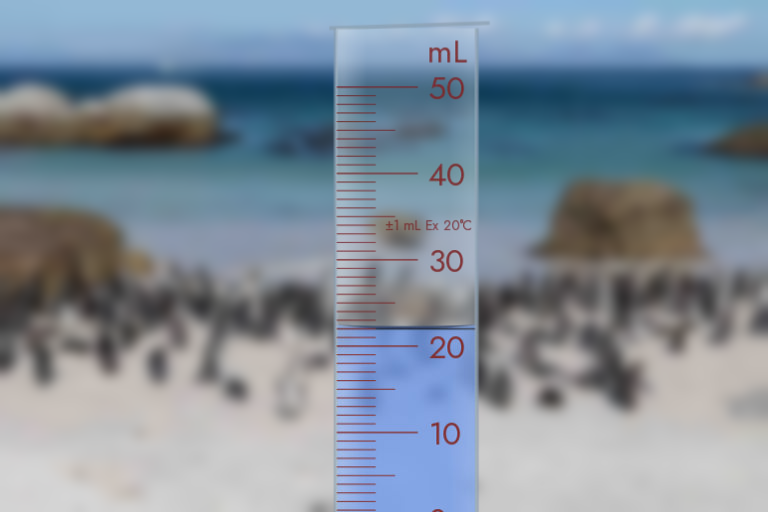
22 mL
